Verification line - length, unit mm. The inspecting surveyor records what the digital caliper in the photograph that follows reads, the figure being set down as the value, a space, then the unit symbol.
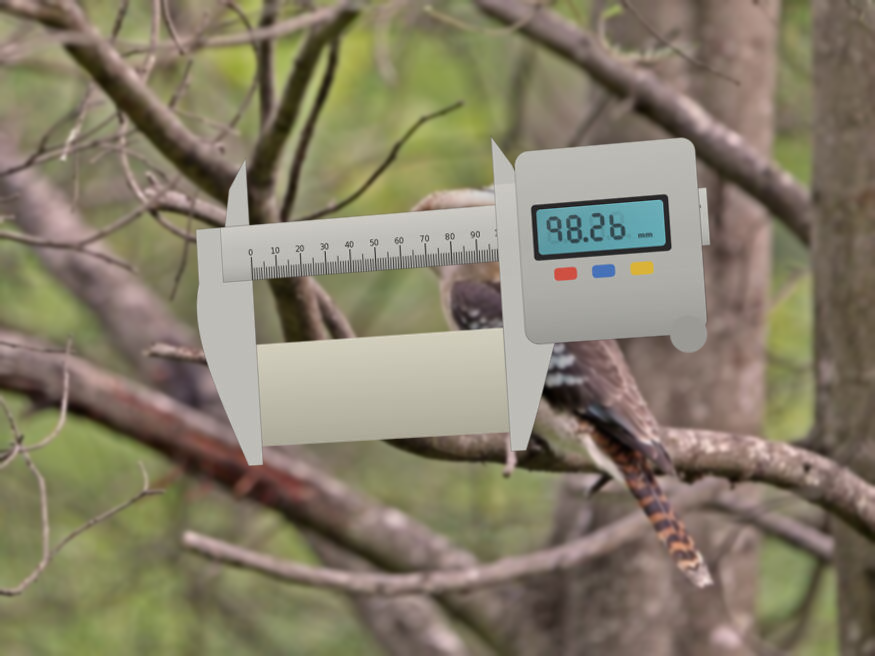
98.26 mm
